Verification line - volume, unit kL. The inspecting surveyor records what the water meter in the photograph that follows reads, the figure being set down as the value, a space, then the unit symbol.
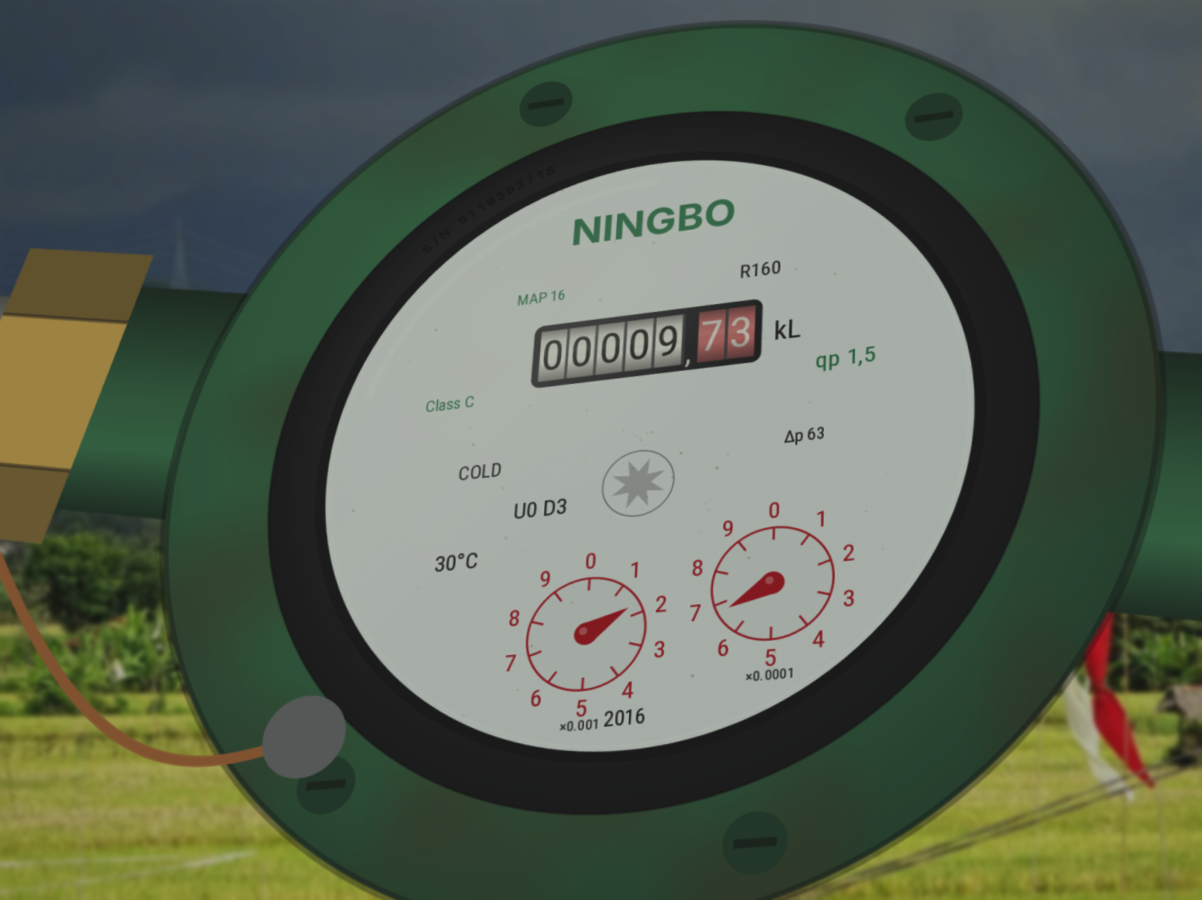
9.7316 kL
